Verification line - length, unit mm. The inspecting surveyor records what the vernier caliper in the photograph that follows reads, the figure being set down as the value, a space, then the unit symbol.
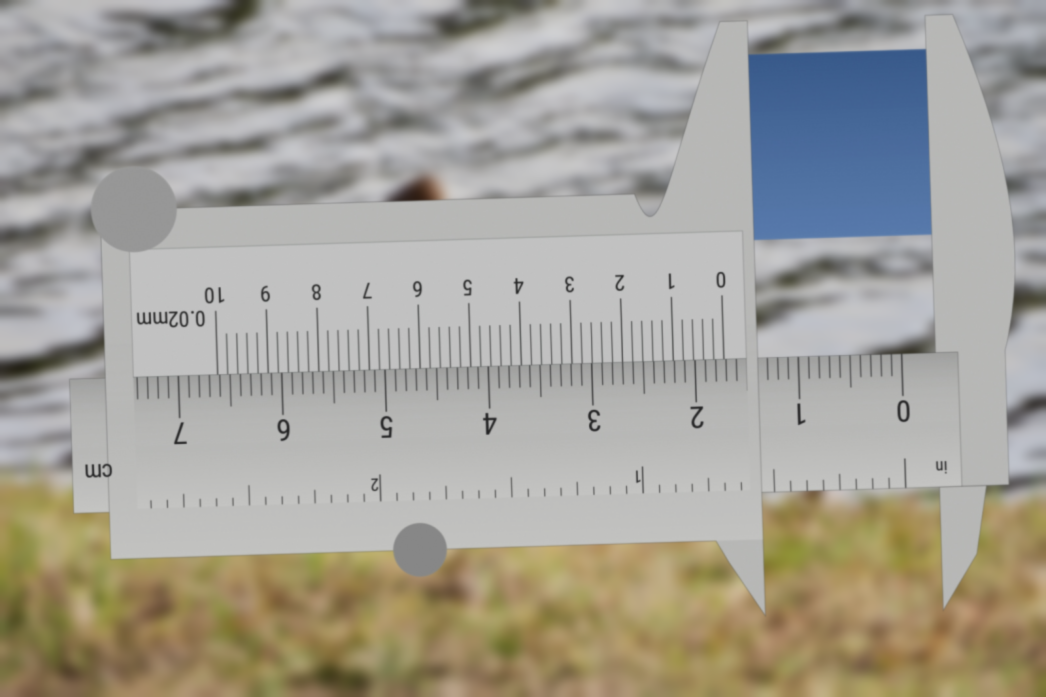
17.2 mm
